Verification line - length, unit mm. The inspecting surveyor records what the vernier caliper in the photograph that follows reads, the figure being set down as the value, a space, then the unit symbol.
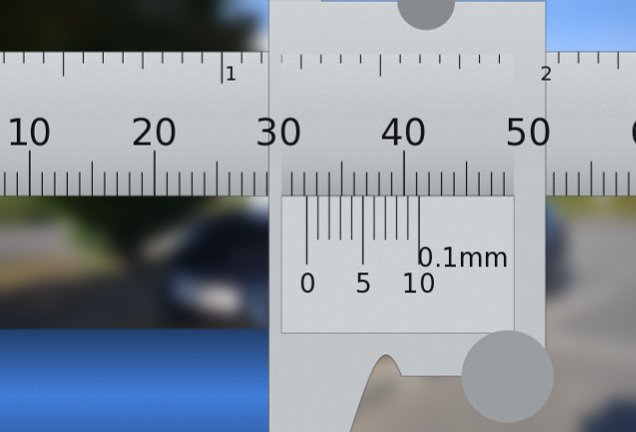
32.2 mm
